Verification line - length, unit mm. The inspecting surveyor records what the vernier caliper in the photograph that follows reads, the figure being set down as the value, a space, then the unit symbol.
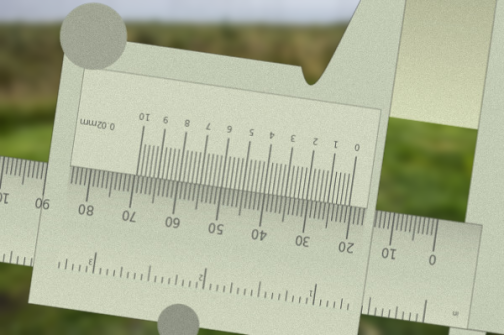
20.5 mm
